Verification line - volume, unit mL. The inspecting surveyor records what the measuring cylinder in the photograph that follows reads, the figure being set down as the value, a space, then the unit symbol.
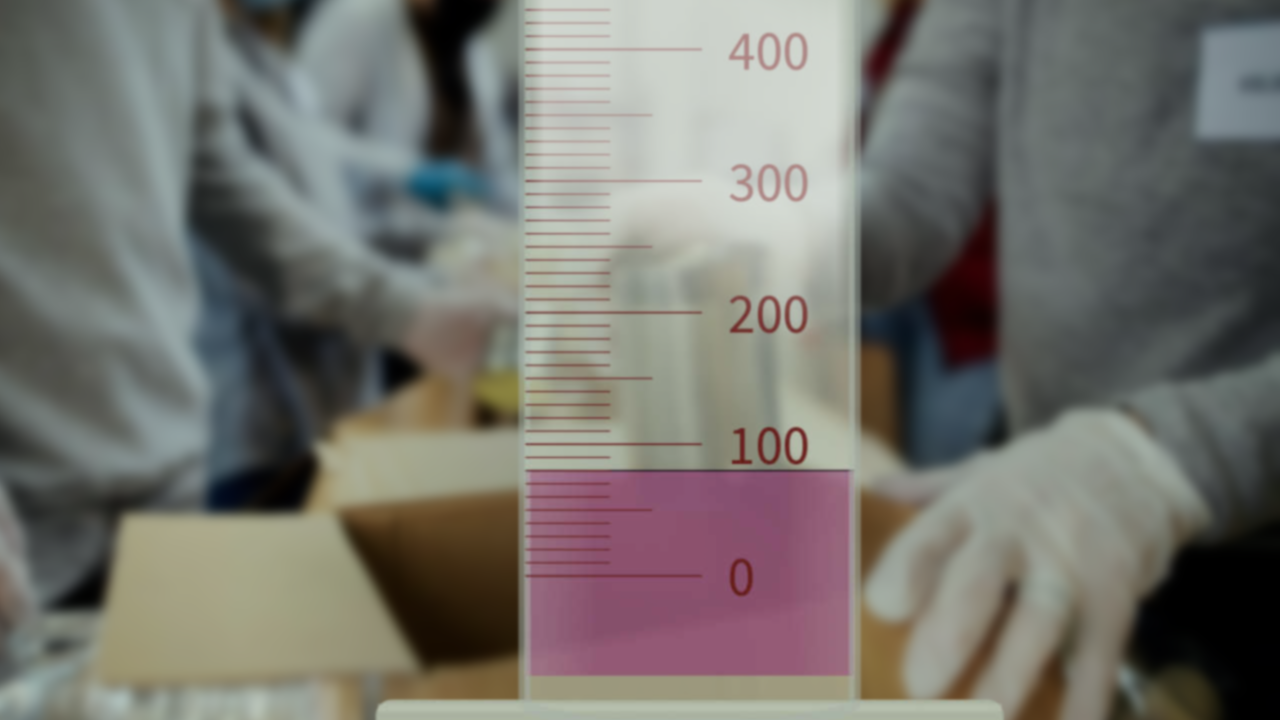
80 mL
